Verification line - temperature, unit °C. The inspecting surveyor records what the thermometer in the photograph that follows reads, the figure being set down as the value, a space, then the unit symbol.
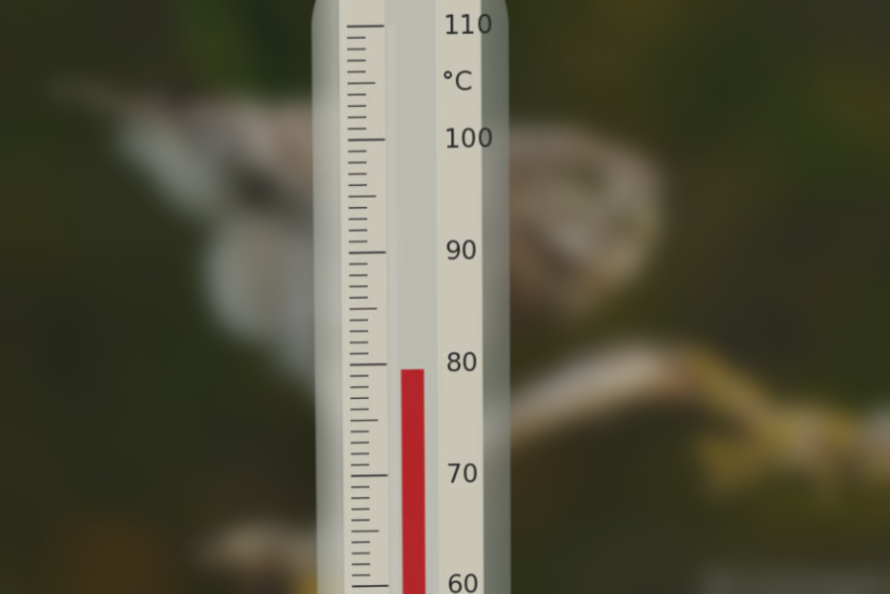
79.5 °C
